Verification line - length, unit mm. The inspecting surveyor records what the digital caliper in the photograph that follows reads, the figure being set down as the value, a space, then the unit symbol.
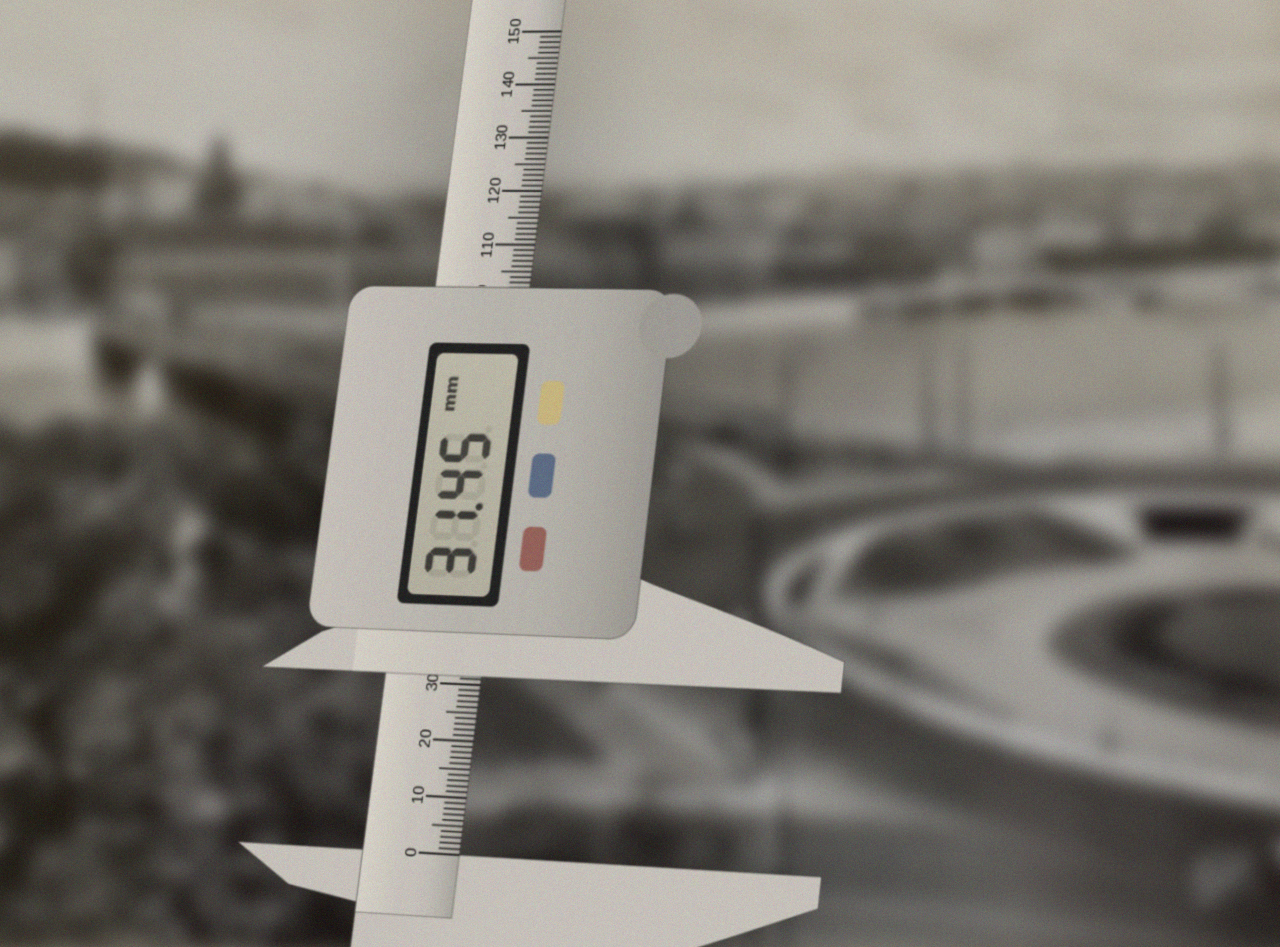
31.45 mm
